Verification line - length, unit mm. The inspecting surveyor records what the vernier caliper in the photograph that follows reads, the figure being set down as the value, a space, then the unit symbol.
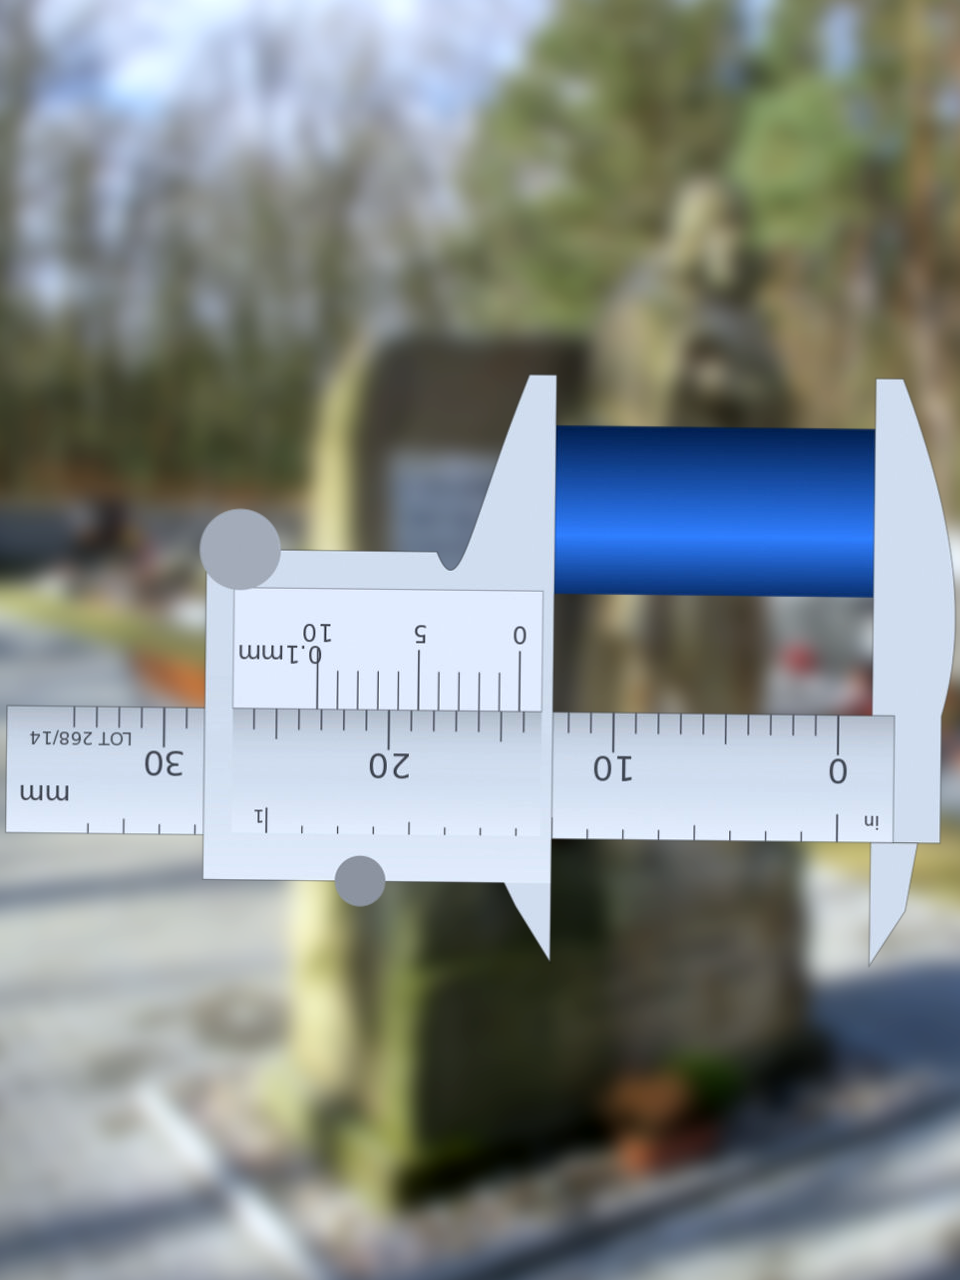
14.2 mm
